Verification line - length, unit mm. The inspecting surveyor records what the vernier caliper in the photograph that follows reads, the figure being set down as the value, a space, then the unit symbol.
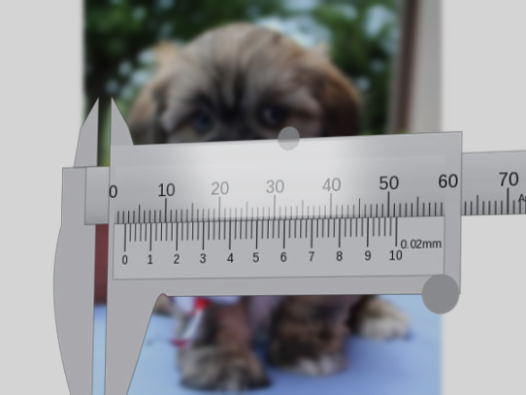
2.4 mm
